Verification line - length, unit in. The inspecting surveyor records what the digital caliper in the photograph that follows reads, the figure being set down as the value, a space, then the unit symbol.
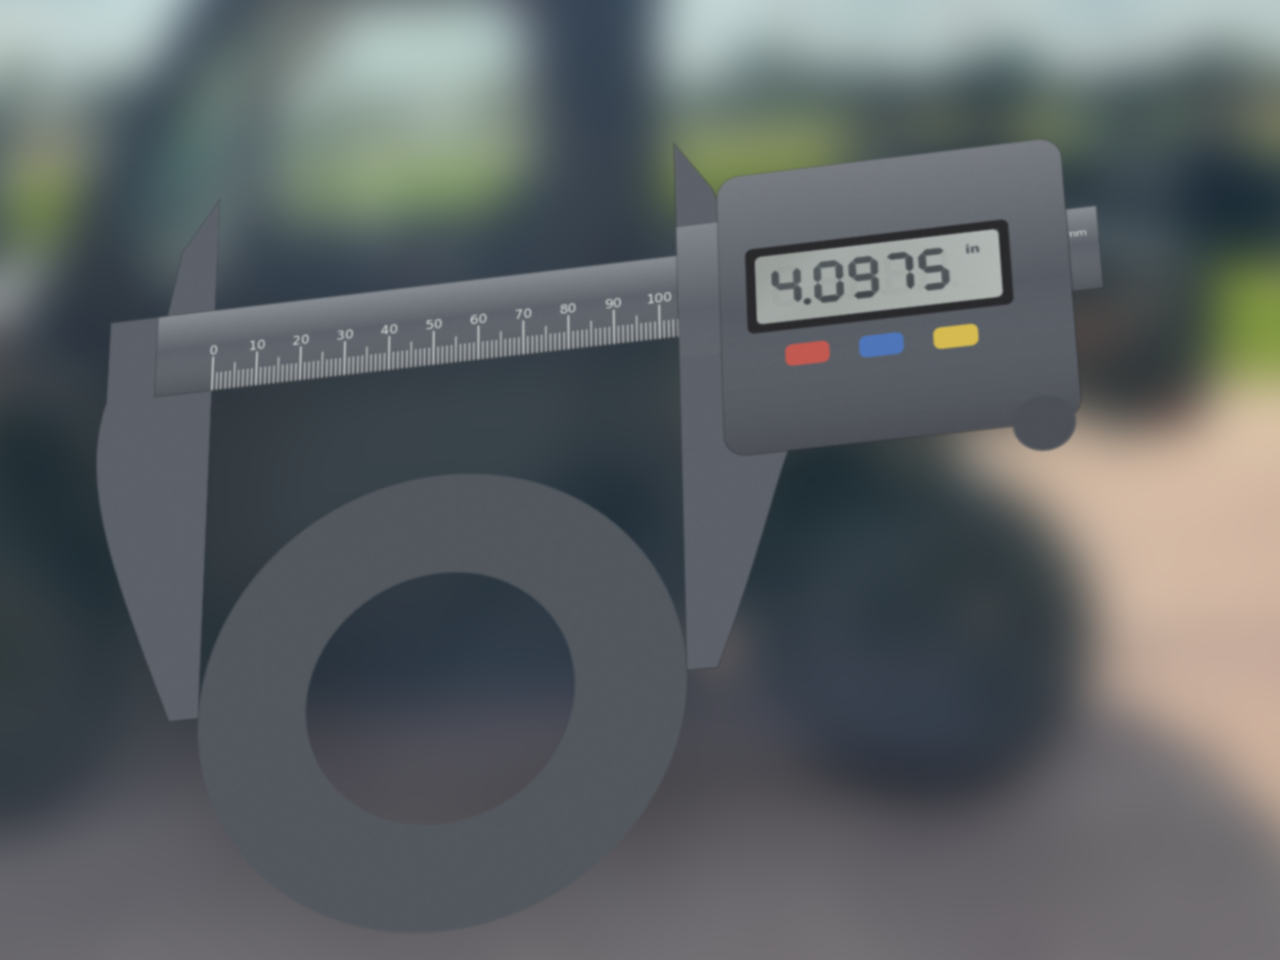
4.0975 in
